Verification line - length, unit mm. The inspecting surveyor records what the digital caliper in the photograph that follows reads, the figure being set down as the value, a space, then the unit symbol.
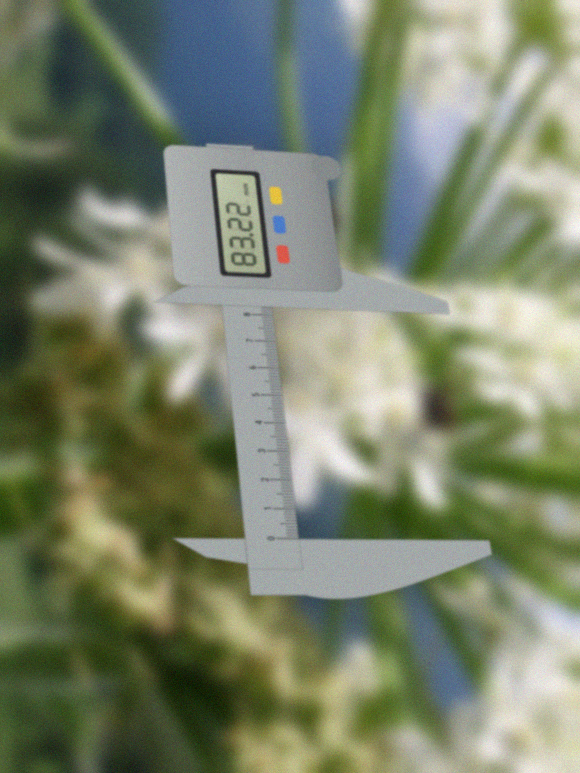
83.22 mm
